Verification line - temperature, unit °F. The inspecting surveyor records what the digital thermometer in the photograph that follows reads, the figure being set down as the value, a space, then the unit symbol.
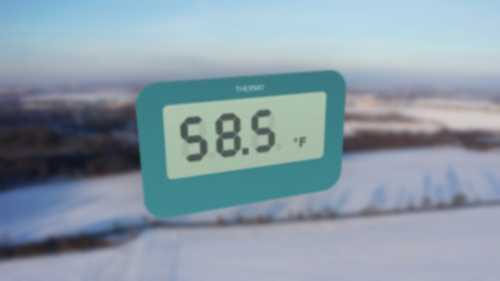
58.5 °F
